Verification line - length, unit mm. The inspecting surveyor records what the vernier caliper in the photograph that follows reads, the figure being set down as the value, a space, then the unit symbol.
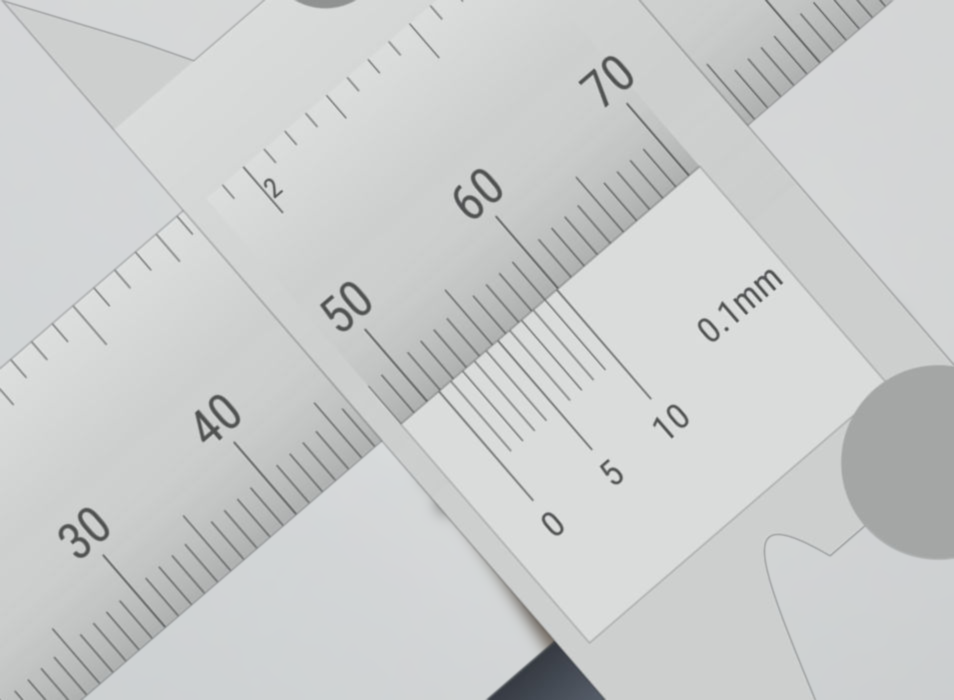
50.9 mm
